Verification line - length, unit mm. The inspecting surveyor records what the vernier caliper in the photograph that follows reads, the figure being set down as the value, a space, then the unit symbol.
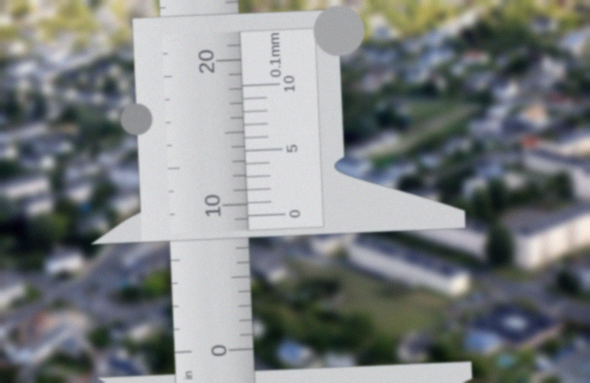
9.2 mm
